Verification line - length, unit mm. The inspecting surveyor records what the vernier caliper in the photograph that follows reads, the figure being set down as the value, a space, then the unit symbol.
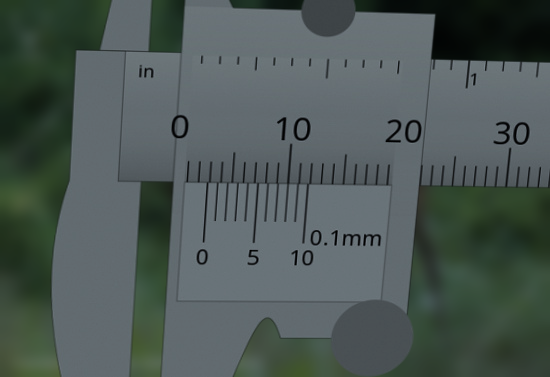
2.8 mm
